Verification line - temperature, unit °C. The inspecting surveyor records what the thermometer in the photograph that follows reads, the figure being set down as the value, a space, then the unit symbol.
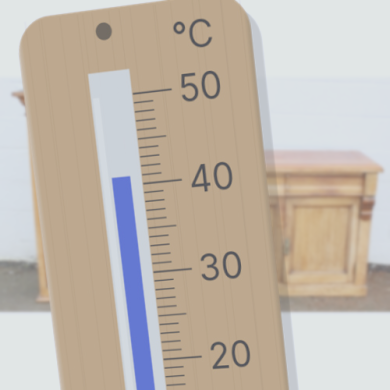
41 °C
